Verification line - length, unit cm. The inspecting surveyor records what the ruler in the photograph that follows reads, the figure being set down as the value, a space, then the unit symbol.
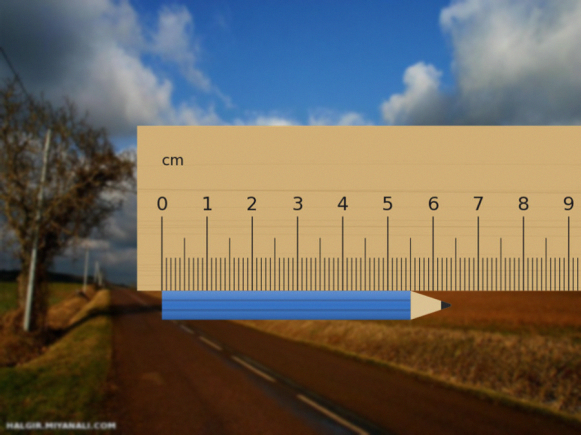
6.4 cm
